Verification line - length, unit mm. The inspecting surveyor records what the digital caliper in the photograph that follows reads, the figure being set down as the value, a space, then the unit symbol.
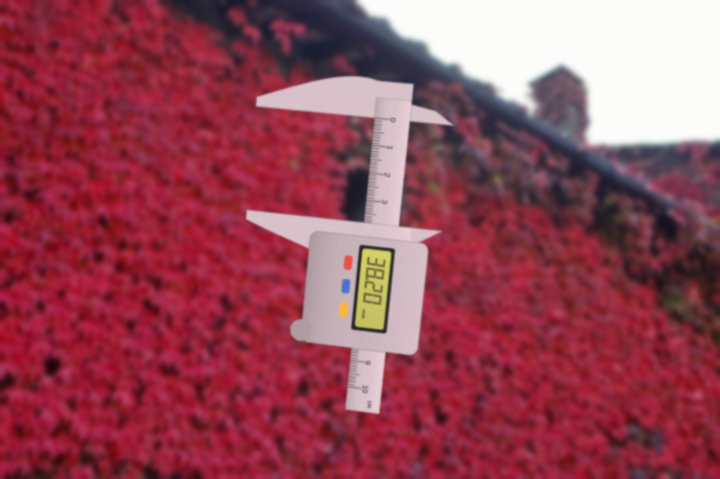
38.20 mm
